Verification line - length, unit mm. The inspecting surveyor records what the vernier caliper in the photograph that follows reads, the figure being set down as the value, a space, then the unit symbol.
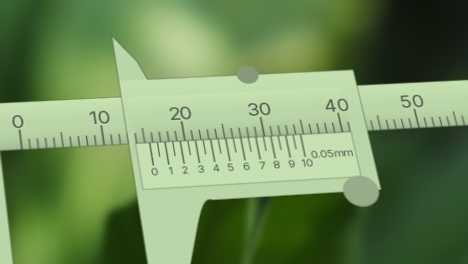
15.6 mm
